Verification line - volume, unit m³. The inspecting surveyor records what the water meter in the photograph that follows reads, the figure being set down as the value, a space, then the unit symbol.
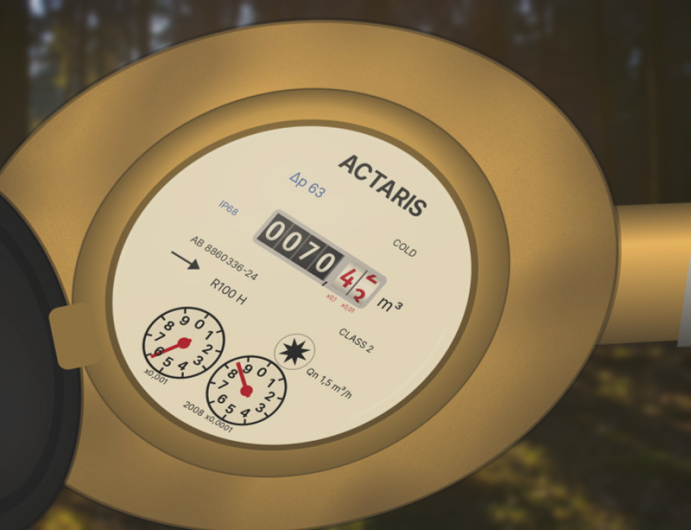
70.4258 m³
